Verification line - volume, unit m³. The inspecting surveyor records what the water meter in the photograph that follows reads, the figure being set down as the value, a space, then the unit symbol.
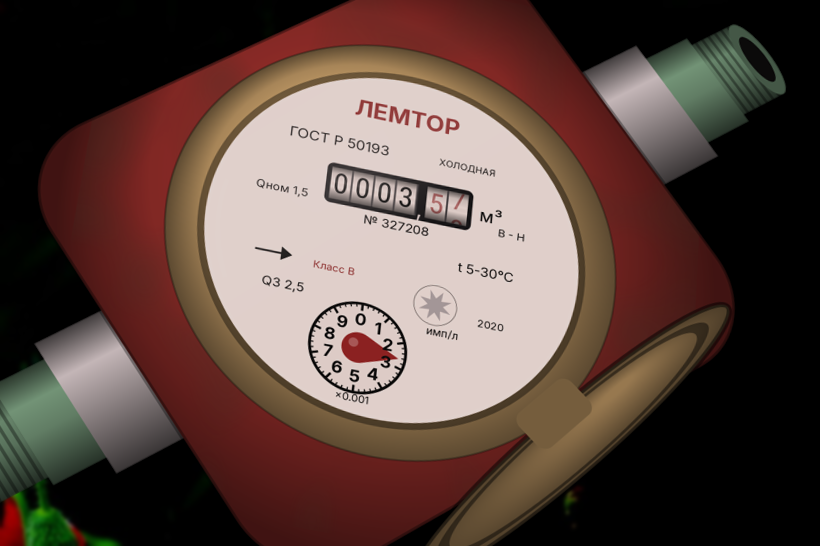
3.572 m³
